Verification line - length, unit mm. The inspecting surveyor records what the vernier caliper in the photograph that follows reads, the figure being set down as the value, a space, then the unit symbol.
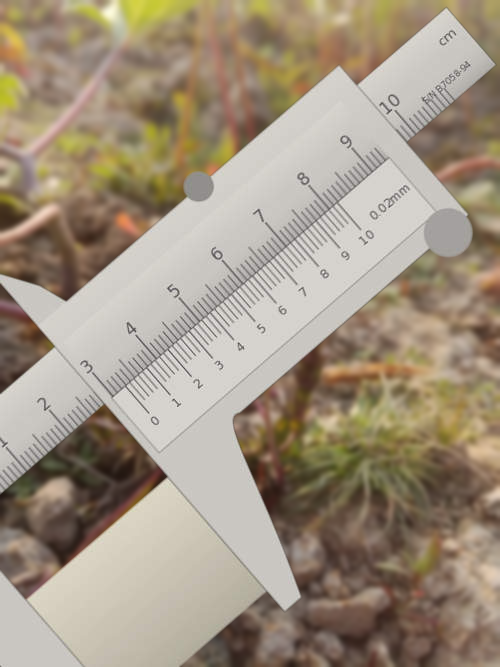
32.8 mm
